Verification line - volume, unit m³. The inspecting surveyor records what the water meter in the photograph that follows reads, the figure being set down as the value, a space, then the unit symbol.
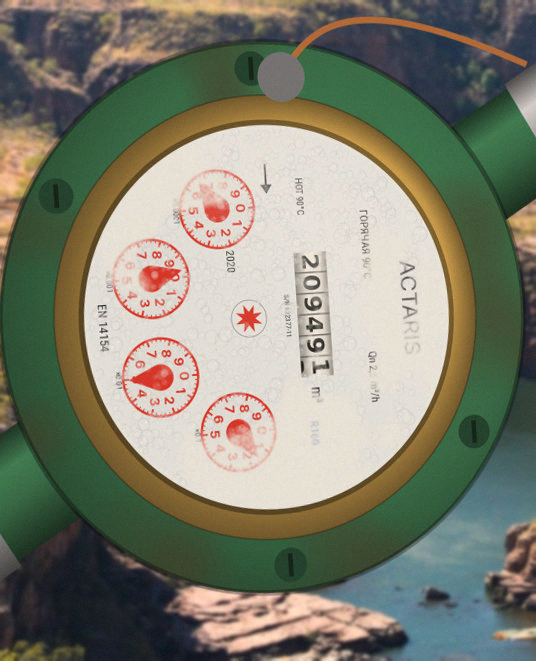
209491.1496 m³
